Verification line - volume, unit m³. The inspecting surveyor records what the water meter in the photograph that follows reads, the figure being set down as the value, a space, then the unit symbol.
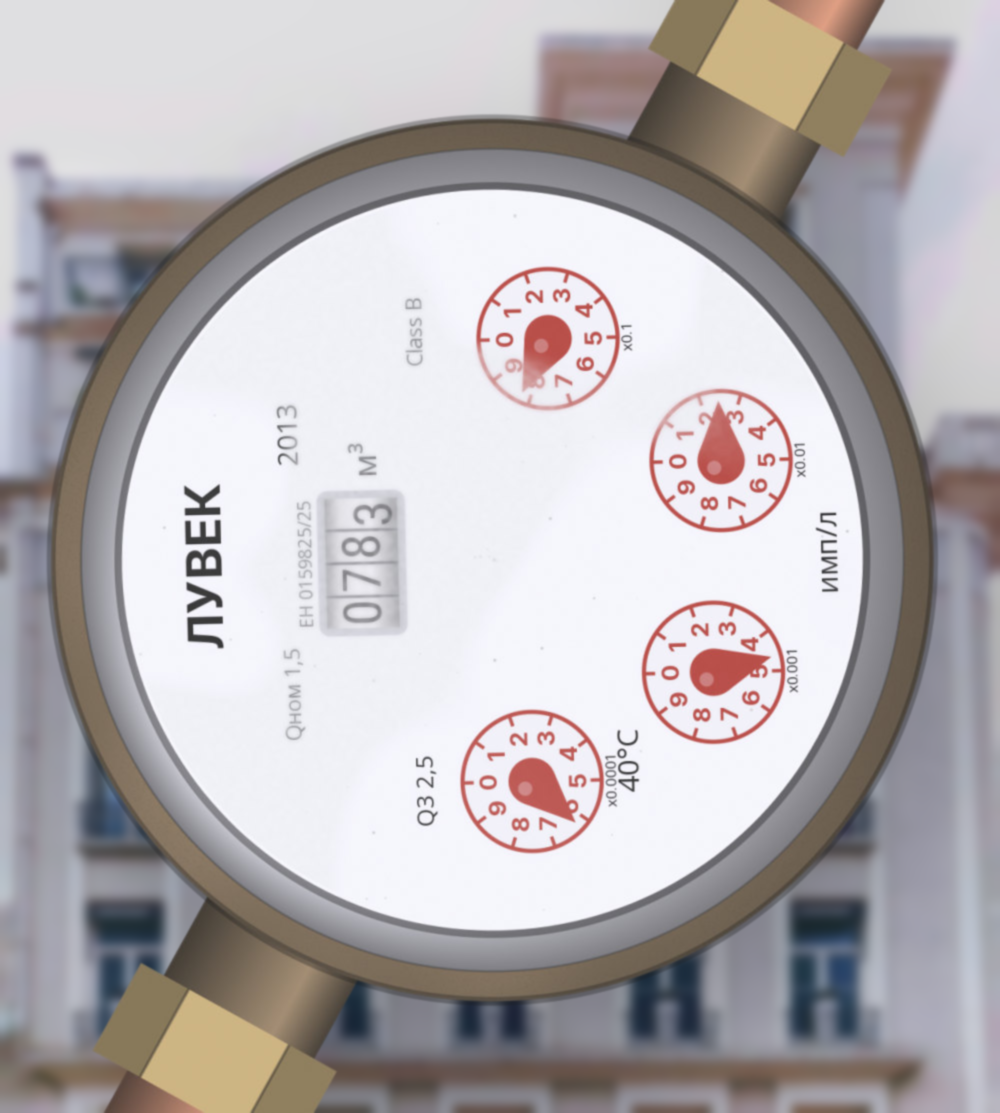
782.8246 m³
